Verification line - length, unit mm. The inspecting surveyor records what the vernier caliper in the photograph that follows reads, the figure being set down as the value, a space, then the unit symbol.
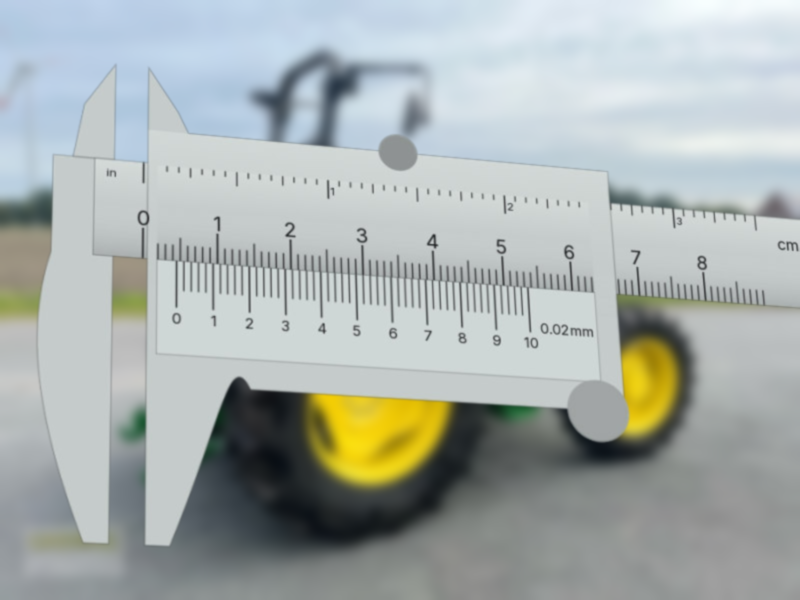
4.5 mm
